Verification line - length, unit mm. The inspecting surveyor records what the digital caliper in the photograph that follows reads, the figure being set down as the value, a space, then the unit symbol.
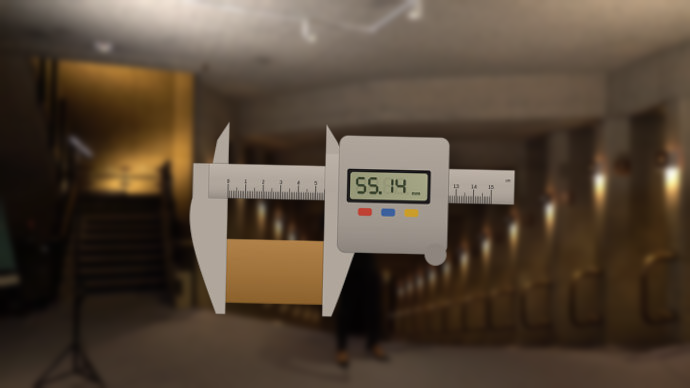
55.14 mm
